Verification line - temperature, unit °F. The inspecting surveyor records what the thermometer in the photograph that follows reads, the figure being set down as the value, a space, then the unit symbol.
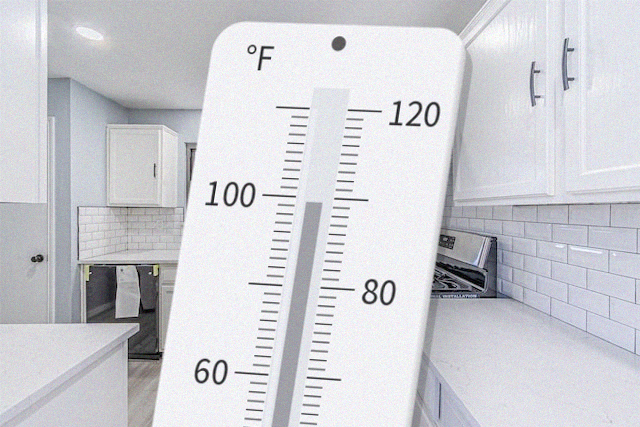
99 °F
